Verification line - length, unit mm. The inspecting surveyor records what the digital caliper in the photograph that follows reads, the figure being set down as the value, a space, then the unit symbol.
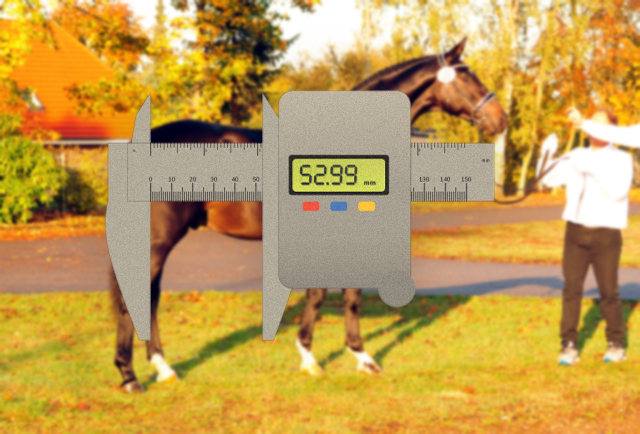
52.99 mm
